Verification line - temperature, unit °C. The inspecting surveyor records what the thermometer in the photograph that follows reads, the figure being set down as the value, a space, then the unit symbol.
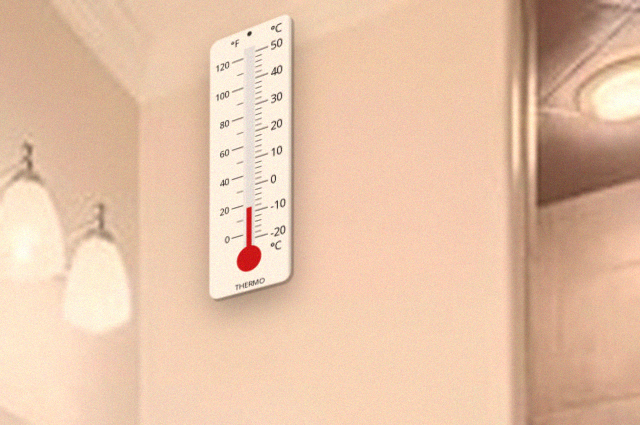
-8 °C
